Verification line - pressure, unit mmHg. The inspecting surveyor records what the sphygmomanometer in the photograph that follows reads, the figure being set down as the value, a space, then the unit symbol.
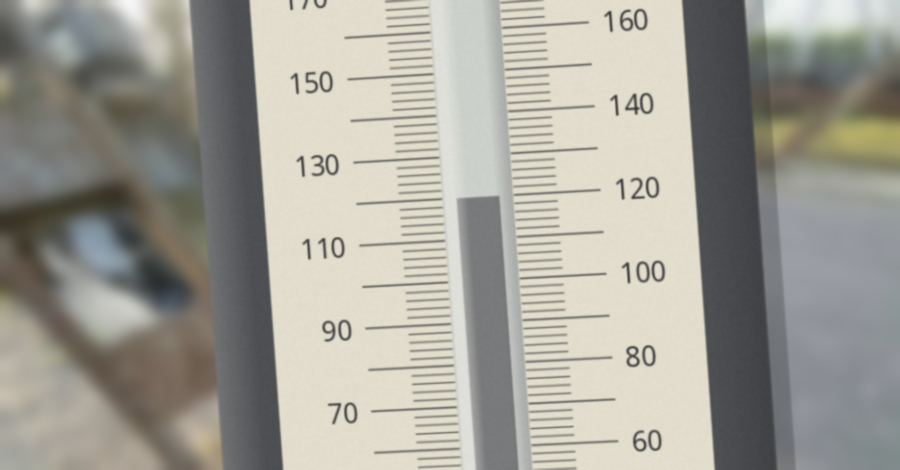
120 mmHg
